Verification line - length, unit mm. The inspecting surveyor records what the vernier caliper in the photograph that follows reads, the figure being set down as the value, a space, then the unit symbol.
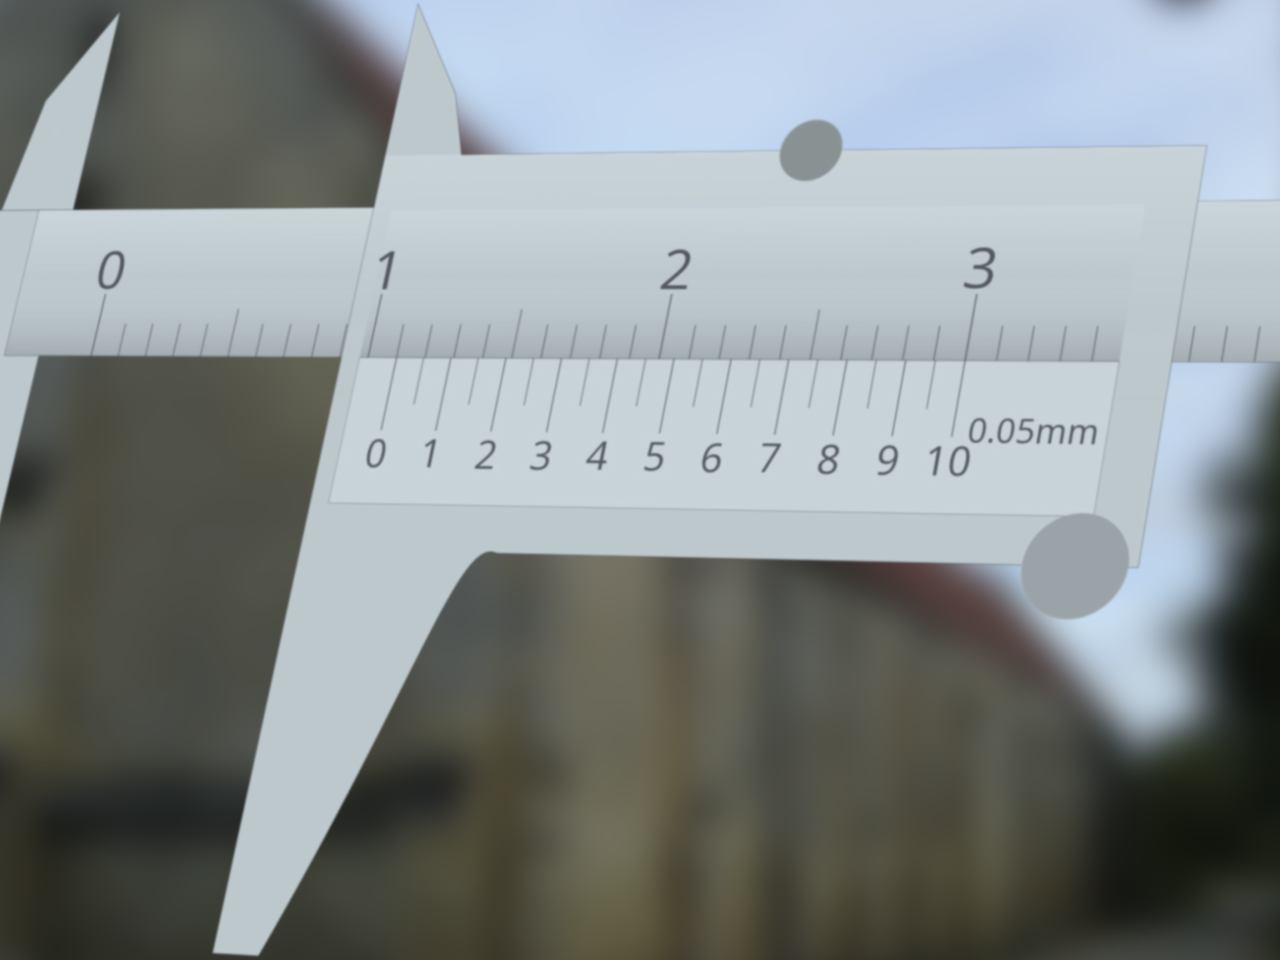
11.0 mm
